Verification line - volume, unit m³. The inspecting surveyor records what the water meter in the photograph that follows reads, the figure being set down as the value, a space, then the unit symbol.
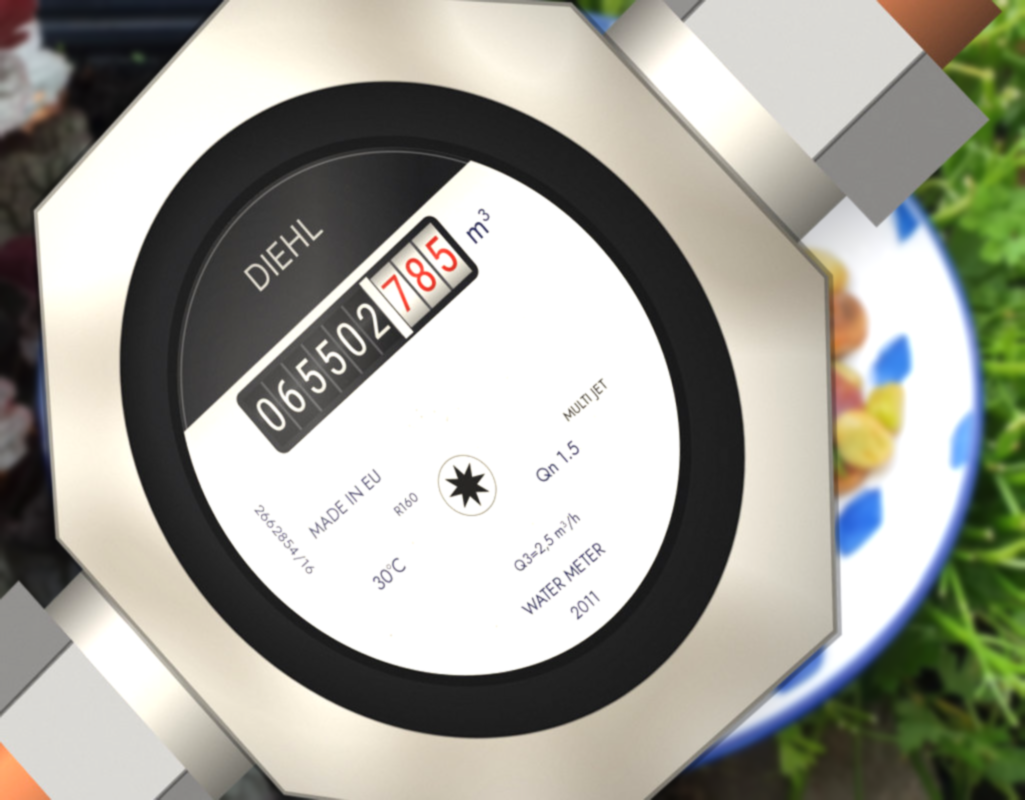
65502.785 m³
